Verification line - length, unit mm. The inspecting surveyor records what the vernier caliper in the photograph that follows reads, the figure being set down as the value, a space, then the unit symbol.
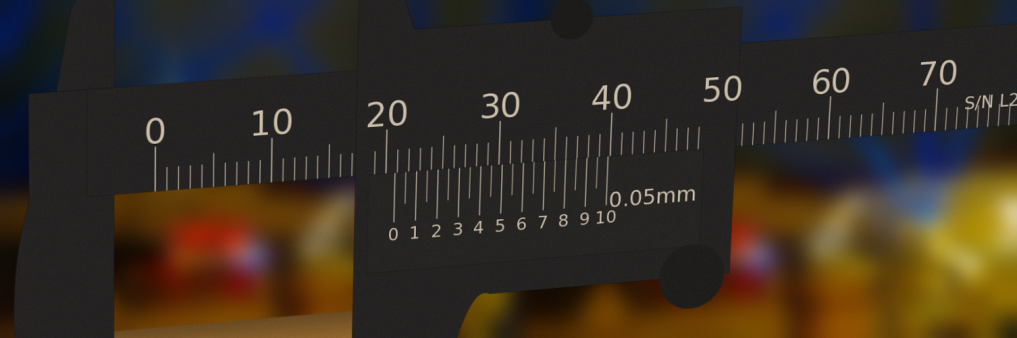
20.8 mm
